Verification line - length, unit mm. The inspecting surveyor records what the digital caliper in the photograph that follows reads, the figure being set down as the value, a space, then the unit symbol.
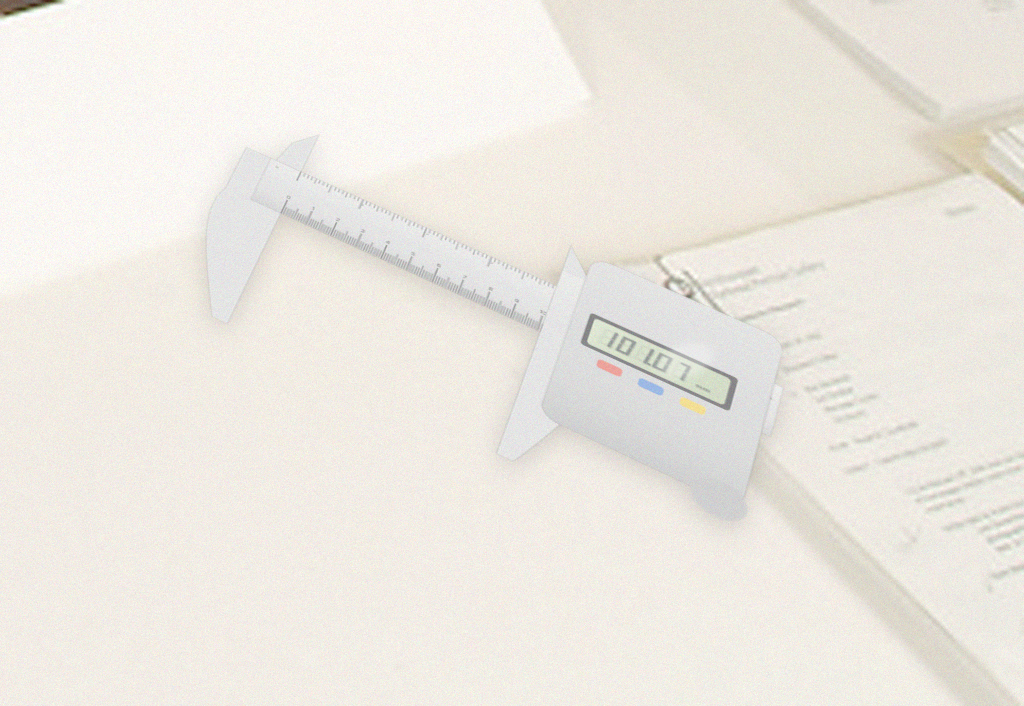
101.07 mm
